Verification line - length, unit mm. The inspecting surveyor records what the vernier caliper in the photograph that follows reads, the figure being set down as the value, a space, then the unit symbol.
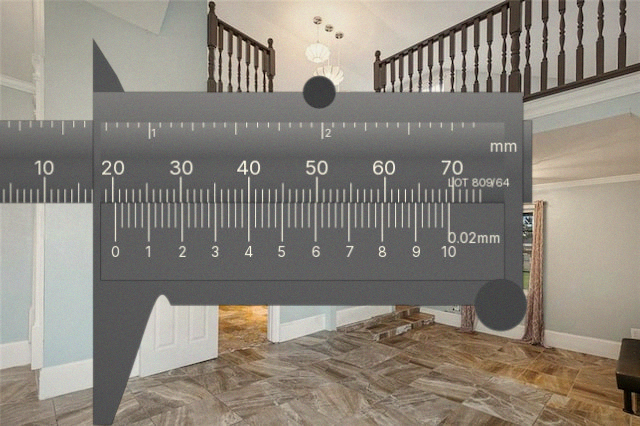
20.4 mm
